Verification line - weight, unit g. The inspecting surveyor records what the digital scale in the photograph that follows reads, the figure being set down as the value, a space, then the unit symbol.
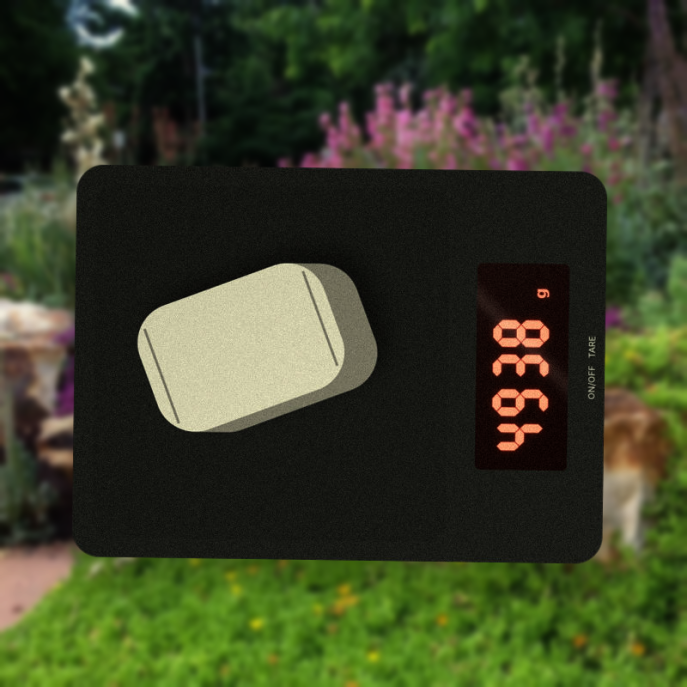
4938 g
